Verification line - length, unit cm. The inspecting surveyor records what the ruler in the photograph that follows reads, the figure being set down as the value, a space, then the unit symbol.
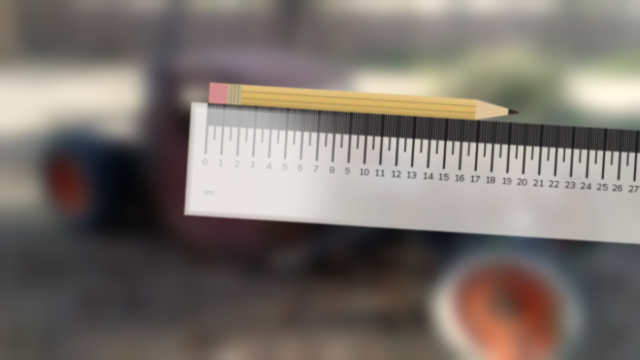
19.5 cm
